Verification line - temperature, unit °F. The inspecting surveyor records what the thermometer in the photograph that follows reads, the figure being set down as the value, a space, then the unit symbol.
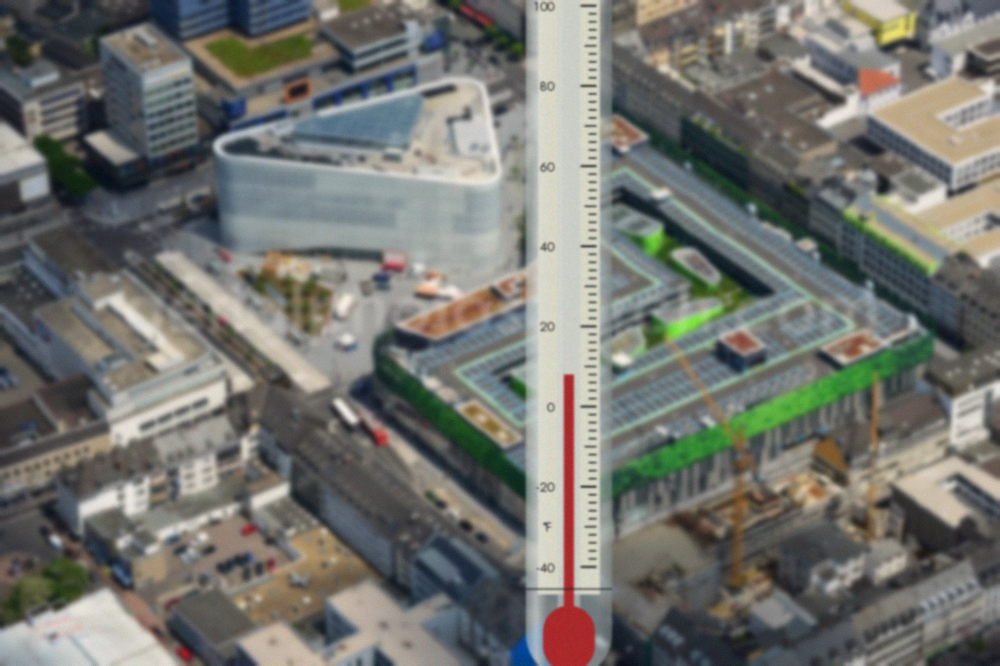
8 °F
